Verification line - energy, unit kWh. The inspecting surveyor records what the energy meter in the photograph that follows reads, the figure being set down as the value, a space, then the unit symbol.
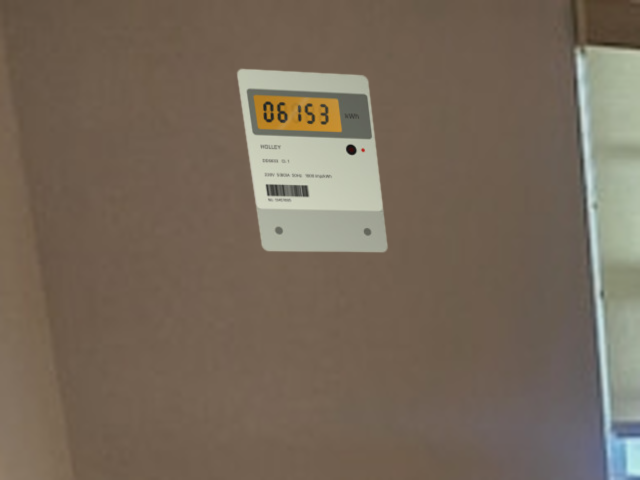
6153 kWh
